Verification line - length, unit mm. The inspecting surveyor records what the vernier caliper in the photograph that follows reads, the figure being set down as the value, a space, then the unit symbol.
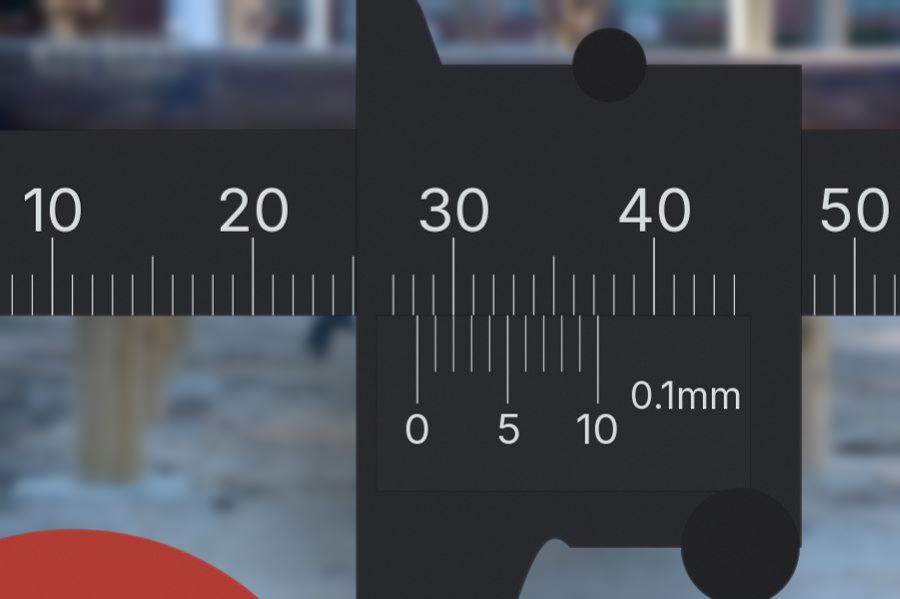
28.2 mm
